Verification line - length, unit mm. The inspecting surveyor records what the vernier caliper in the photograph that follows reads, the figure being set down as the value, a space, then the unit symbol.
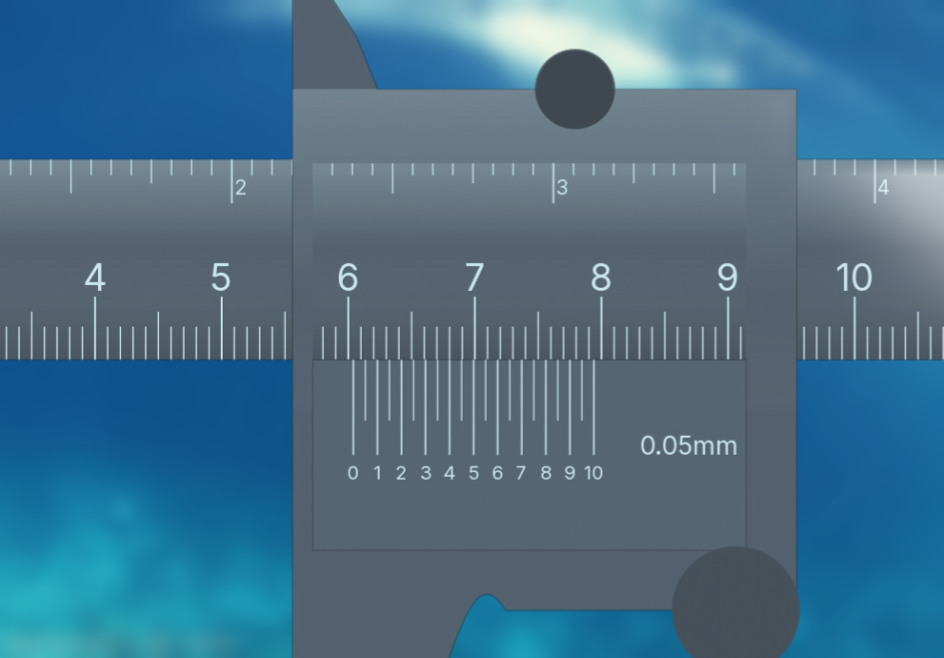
60.4 mm
